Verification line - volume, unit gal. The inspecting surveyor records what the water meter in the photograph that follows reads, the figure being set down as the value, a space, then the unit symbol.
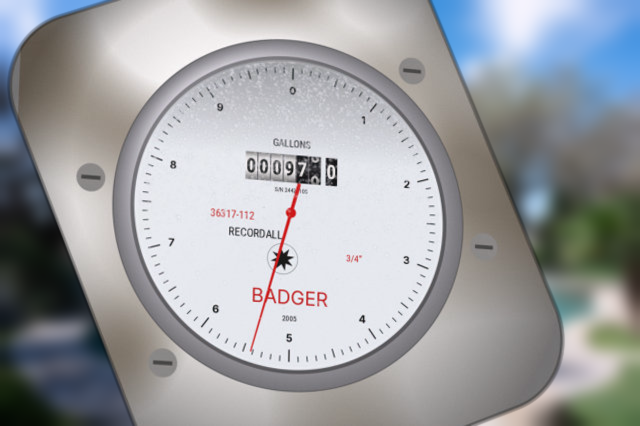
9785.4 gal
